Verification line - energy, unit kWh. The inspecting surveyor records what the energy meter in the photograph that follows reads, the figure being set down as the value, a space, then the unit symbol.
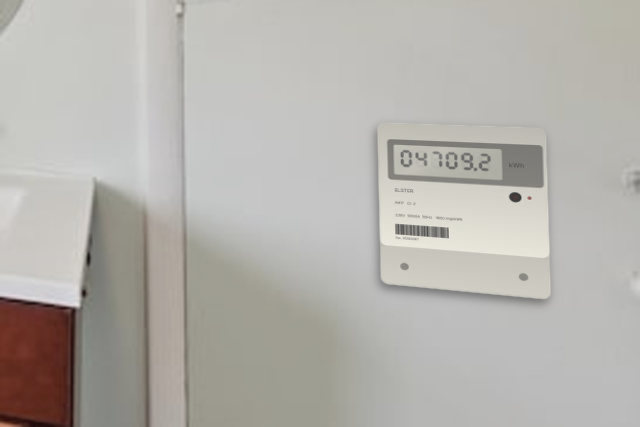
4709.2 kWh
